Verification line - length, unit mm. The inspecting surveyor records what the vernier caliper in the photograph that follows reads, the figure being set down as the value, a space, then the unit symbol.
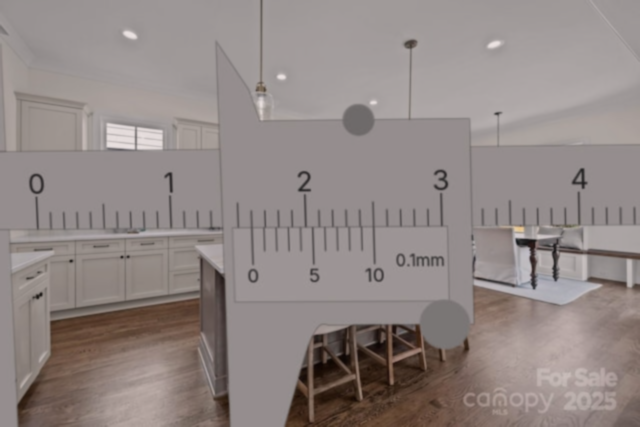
16.0 mm
